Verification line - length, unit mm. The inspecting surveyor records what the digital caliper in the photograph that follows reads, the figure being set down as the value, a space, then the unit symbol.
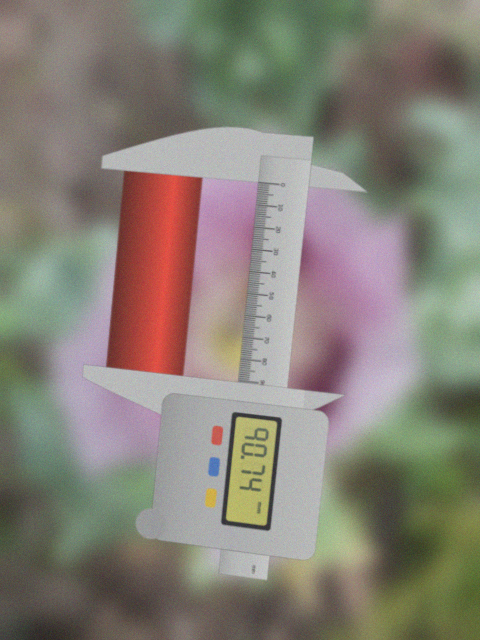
90.74 mm
